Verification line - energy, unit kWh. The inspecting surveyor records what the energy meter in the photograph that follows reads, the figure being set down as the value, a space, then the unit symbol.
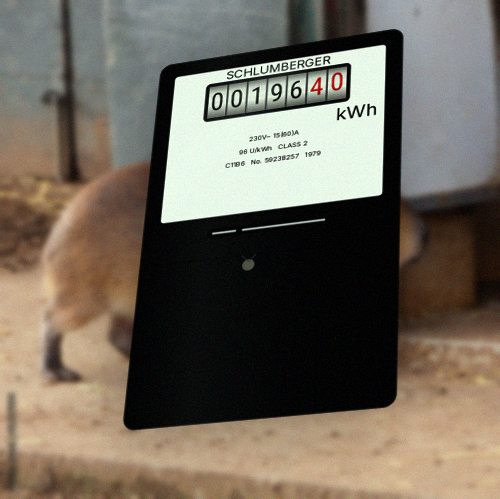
196.40 kWh
